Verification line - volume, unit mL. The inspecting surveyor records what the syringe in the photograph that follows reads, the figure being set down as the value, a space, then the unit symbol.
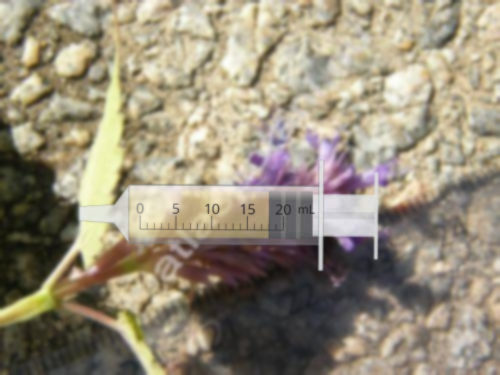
18 mL
